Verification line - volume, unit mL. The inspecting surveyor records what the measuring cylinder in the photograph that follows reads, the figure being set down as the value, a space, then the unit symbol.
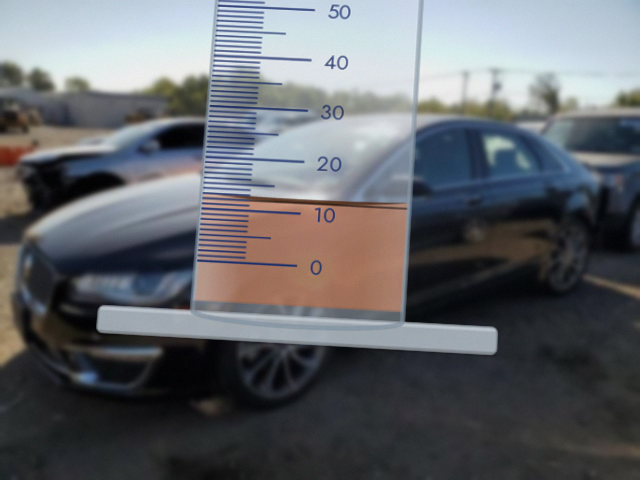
12 mL
